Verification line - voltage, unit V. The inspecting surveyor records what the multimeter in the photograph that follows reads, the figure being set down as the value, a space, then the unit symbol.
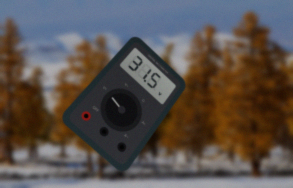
31.5 V
